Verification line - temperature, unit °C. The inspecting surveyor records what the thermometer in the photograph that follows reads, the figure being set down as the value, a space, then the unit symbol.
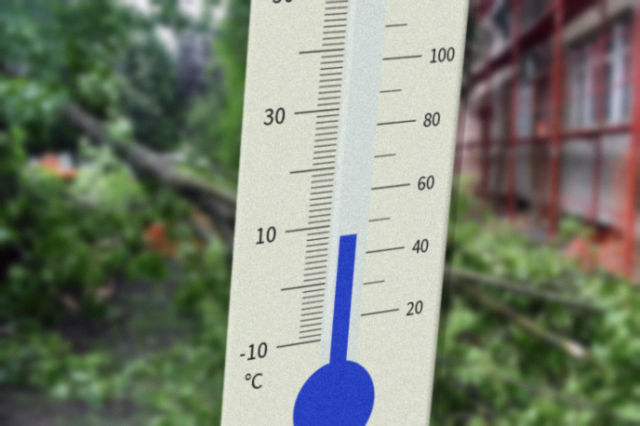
8 °C
